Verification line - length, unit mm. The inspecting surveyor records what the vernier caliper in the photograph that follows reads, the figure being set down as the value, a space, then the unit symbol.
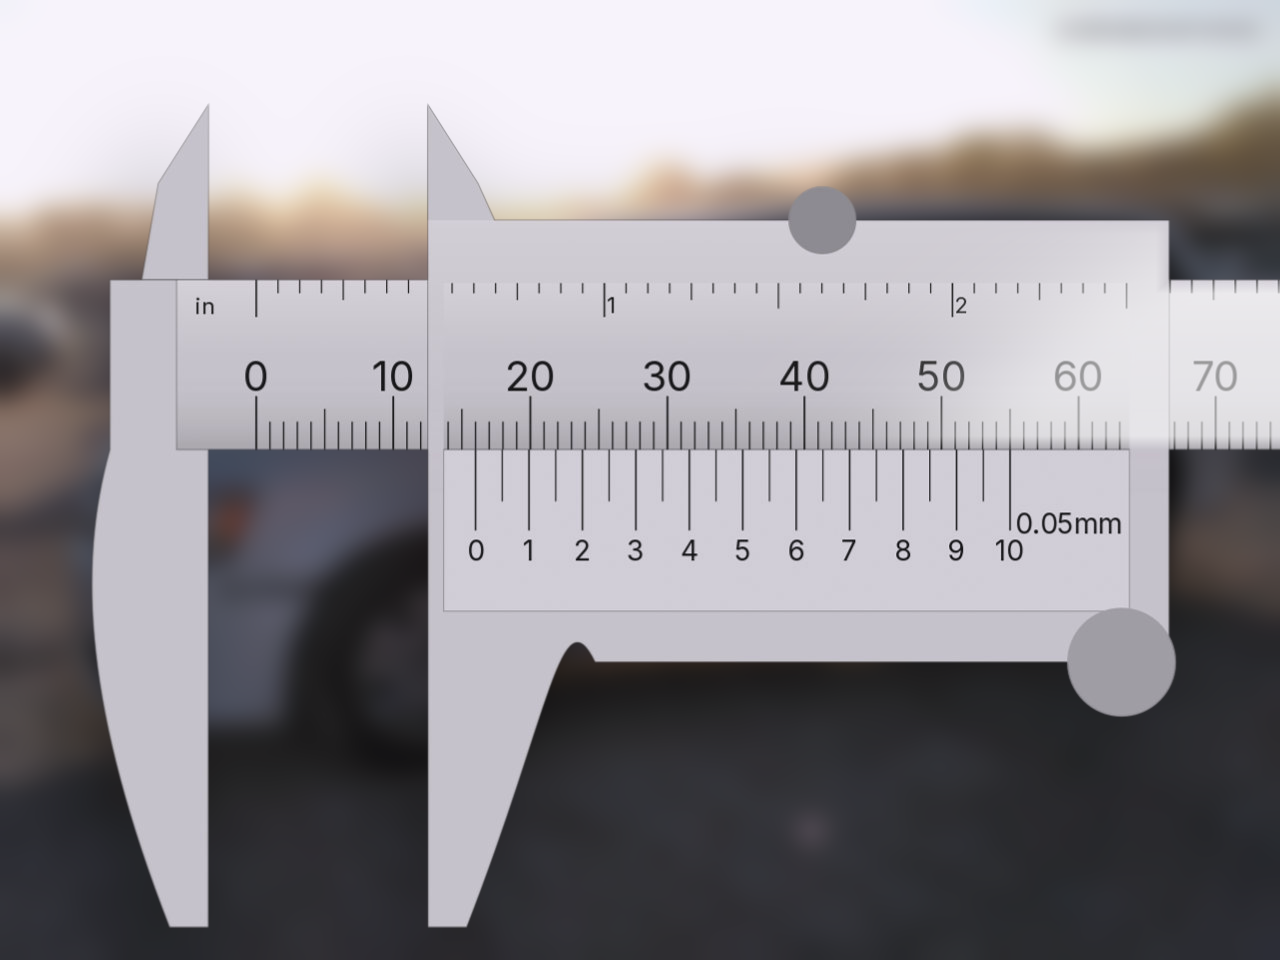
16.0 mm
